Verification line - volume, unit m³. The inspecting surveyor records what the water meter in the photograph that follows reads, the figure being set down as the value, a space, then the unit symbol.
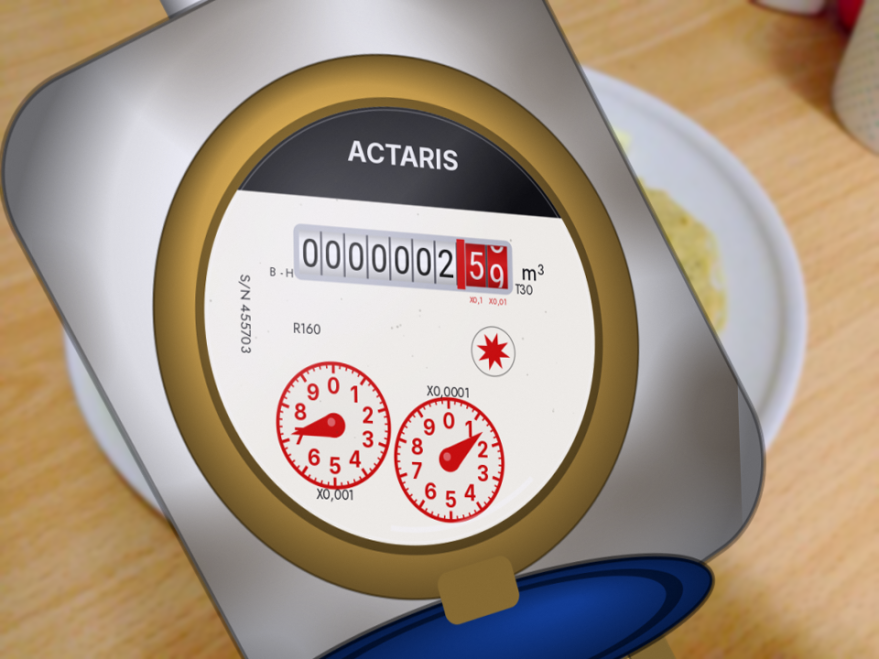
2.5871 m³
